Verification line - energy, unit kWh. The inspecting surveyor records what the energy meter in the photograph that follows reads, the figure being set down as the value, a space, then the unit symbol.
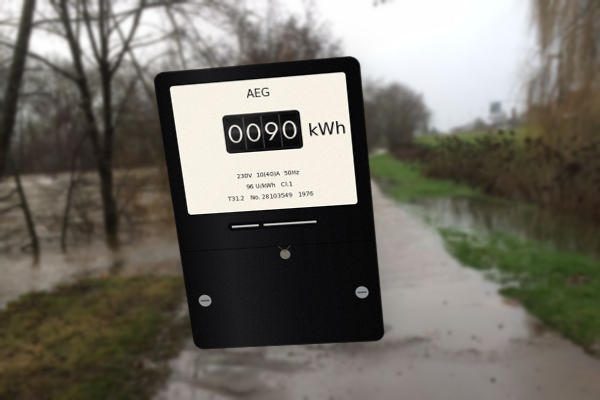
90 kWh
